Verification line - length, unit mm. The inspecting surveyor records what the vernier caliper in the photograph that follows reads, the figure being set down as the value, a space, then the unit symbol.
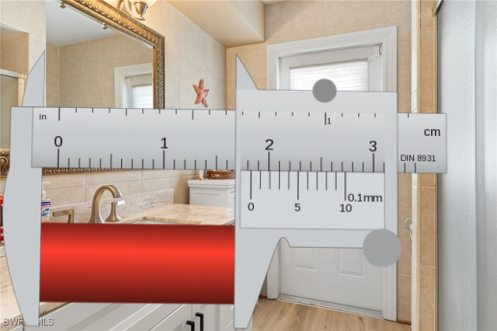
18.3 mm
